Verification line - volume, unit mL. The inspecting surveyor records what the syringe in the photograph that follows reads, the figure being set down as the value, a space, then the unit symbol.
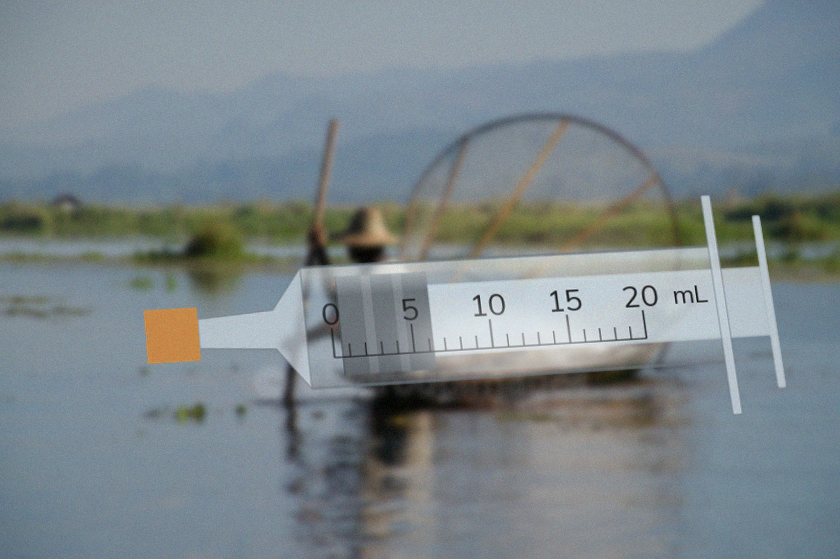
0.5 mL
